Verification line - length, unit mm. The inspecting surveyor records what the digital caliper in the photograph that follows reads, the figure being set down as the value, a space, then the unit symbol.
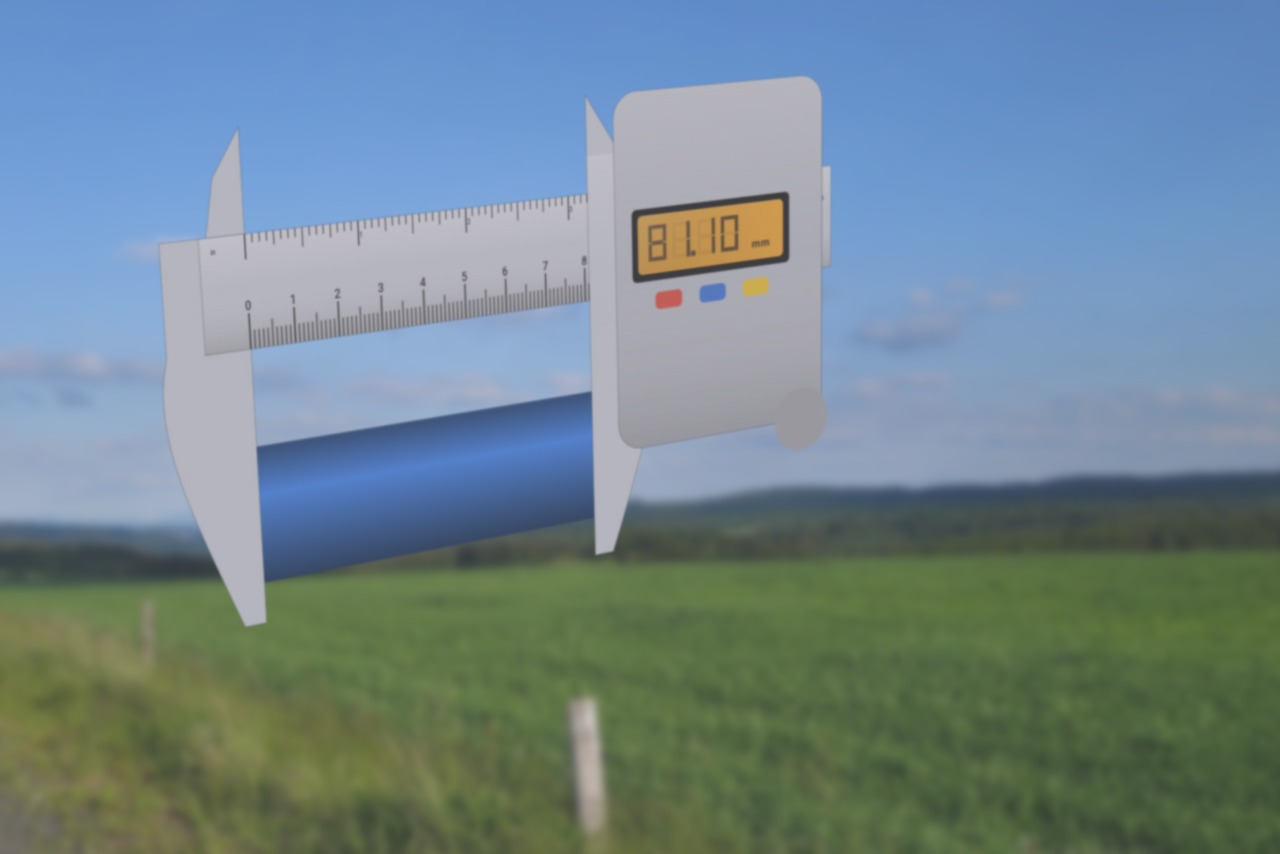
81.10 mm
